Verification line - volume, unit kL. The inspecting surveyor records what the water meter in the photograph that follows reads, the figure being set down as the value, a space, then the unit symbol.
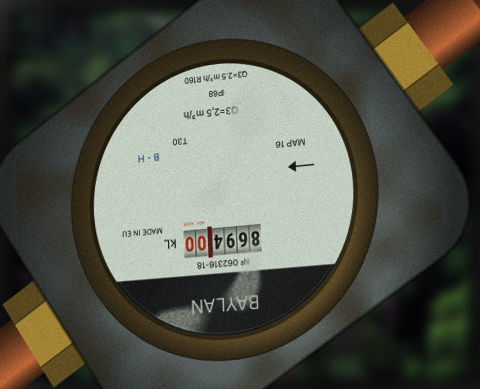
8694.00 kL
